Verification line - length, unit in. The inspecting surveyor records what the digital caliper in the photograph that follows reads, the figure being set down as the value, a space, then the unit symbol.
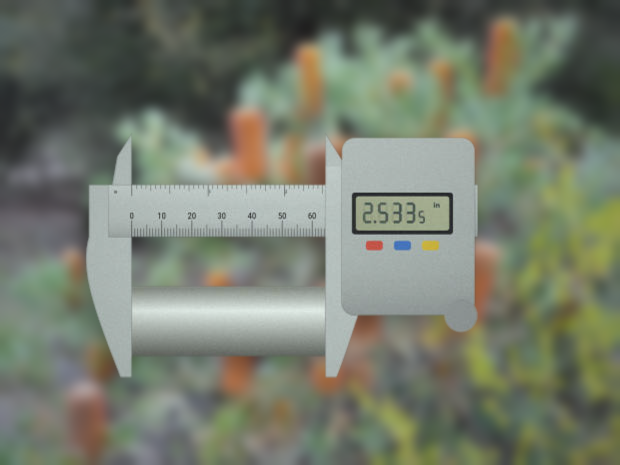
2.5335 in
